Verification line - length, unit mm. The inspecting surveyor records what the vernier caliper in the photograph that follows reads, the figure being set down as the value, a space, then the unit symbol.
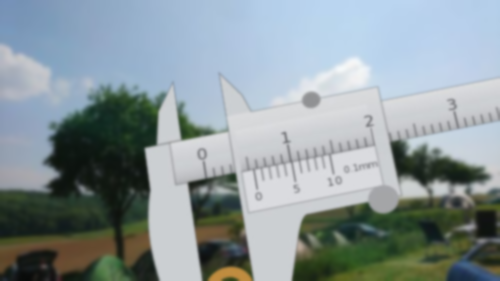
5.6 mm
